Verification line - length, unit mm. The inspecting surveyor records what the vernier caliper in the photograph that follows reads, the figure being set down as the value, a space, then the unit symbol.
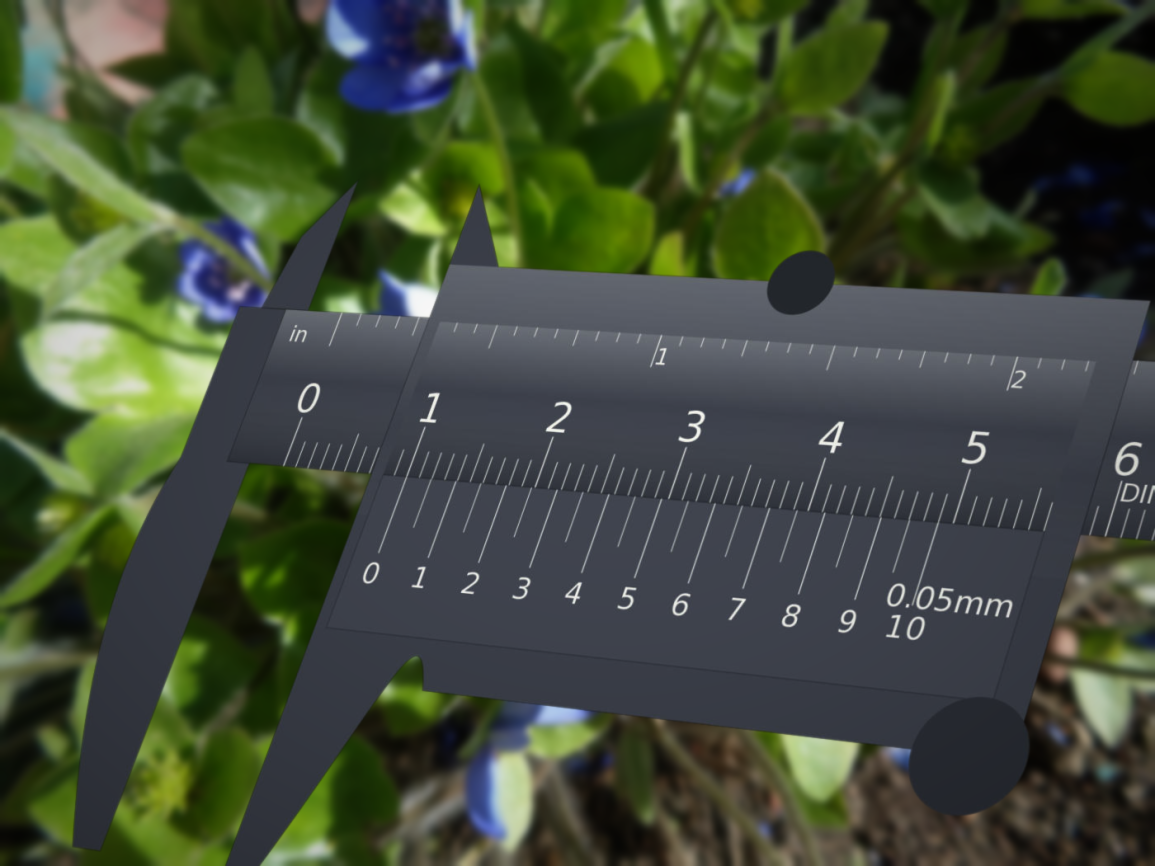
10.0 mm
